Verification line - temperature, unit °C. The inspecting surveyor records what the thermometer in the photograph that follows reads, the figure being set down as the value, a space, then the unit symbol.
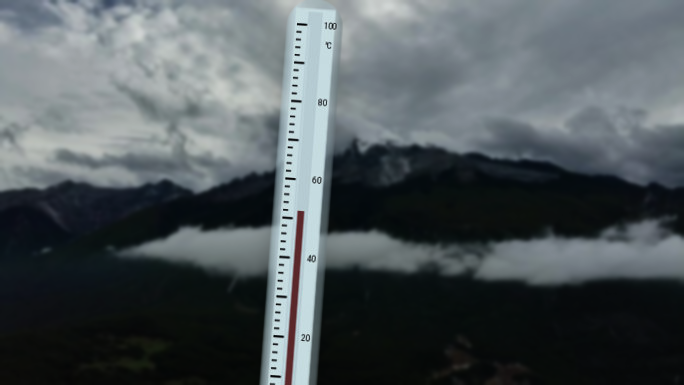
52 °C
